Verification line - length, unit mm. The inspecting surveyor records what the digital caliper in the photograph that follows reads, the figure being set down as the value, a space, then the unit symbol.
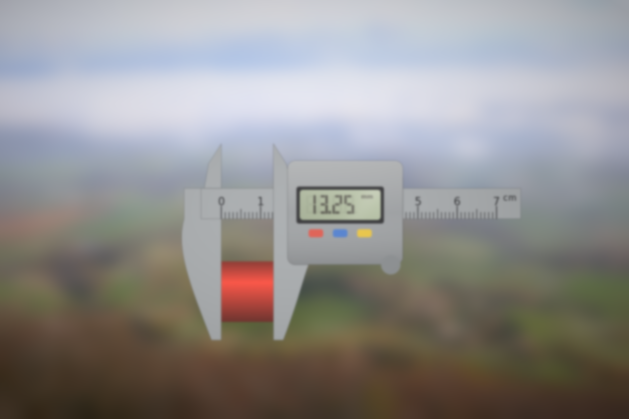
13.25 mm
